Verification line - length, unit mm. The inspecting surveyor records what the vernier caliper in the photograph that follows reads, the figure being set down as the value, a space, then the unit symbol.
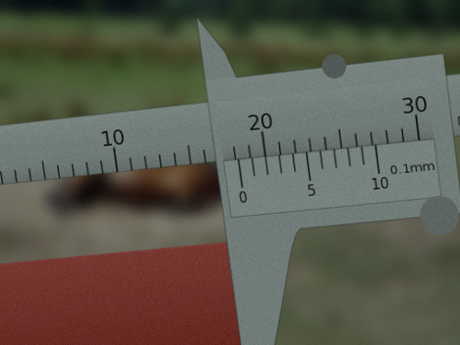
18.2 mm
